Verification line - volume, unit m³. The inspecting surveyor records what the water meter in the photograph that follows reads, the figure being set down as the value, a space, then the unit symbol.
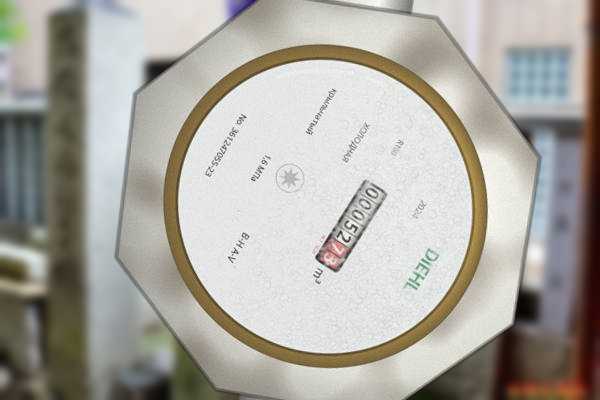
52.73 m³
